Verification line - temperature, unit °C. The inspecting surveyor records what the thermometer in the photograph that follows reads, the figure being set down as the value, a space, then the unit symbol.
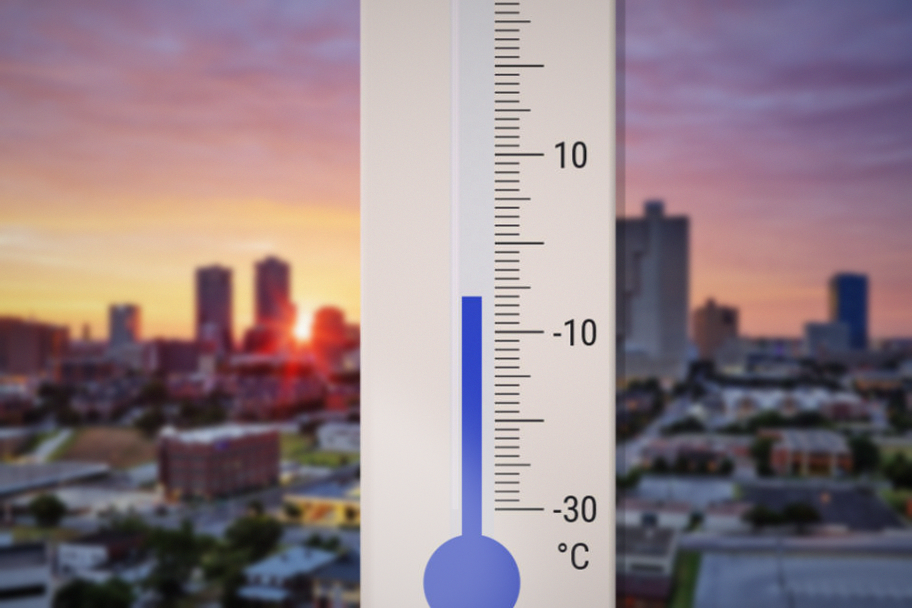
-6 °C
